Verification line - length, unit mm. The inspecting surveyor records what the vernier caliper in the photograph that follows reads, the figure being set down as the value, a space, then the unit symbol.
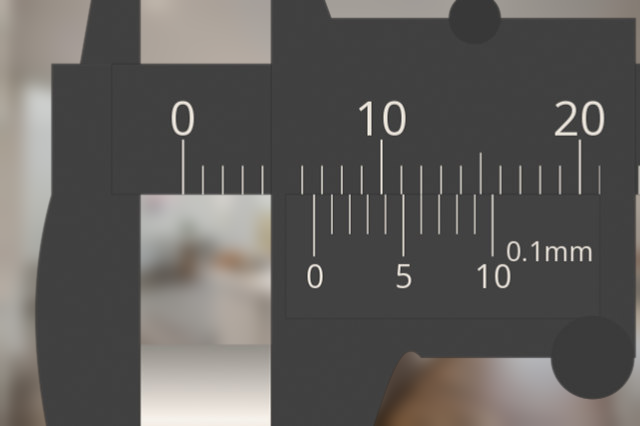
6.6 mm
